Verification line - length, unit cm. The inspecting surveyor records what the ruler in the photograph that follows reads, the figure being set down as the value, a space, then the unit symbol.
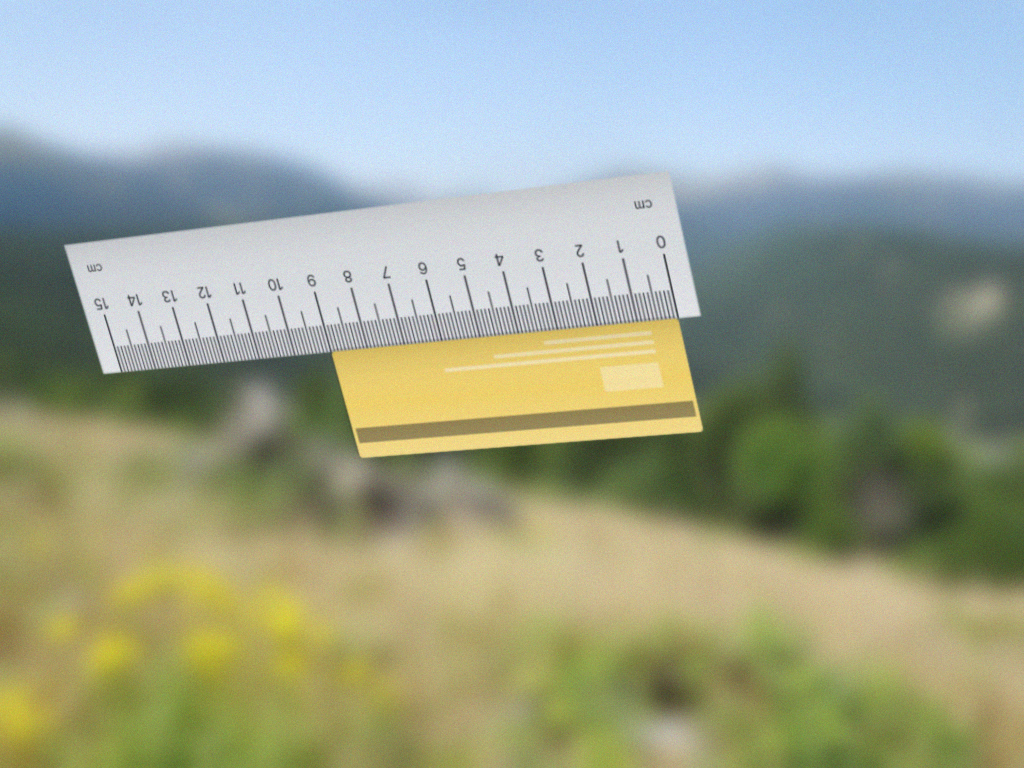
9 cm
